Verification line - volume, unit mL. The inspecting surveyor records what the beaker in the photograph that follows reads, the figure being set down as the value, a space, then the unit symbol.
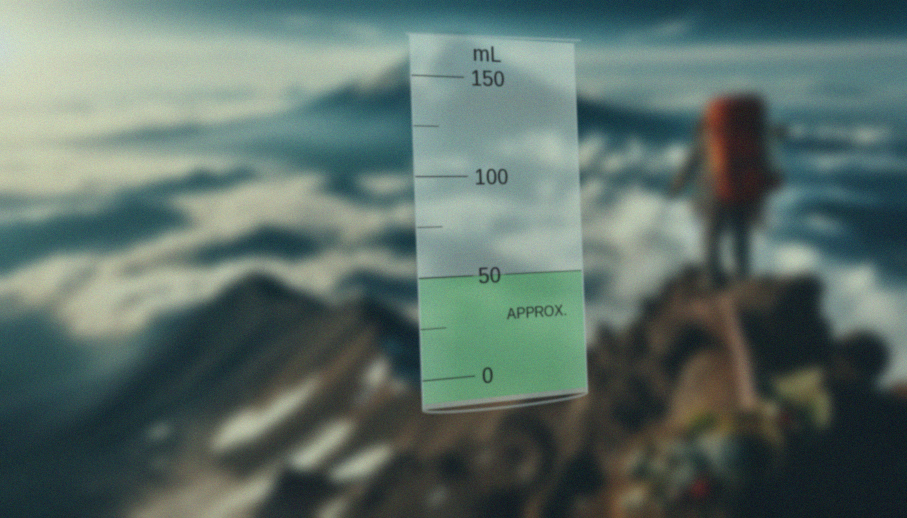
50 mL
